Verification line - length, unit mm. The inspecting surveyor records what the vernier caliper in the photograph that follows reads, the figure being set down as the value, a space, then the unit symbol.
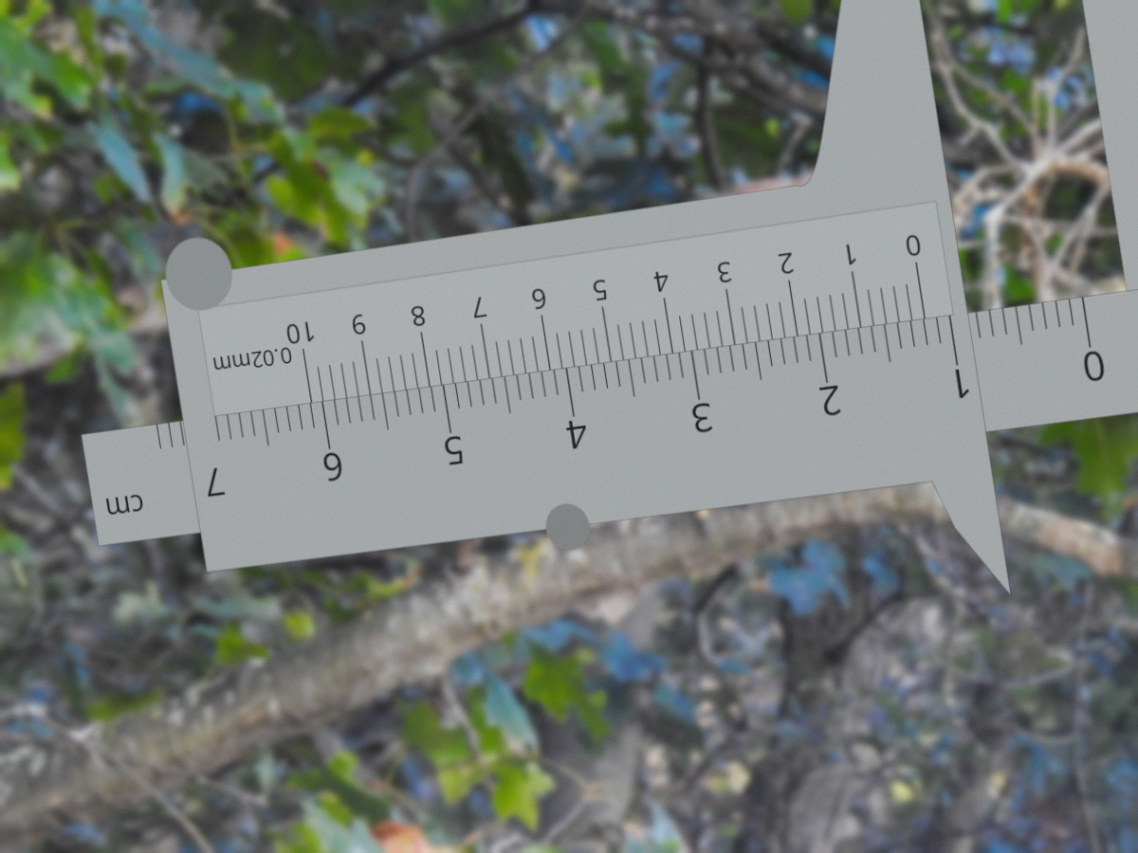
11.9 mm
